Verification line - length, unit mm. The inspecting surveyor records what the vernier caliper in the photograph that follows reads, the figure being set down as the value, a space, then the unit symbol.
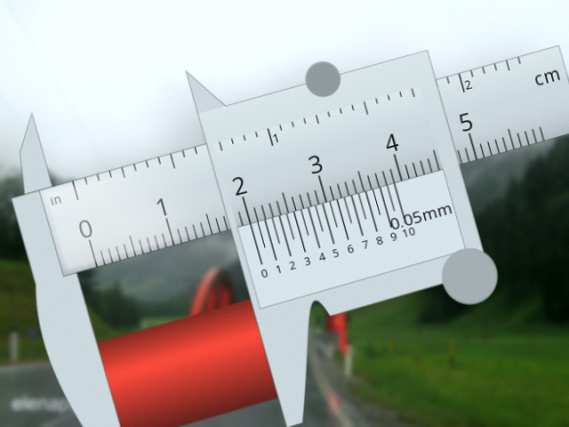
20.0 mm
